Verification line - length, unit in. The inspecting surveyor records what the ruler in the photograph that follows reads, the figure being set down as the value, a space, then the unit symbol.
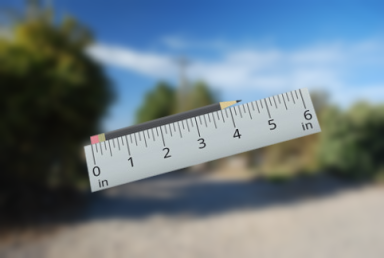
4.375 in
